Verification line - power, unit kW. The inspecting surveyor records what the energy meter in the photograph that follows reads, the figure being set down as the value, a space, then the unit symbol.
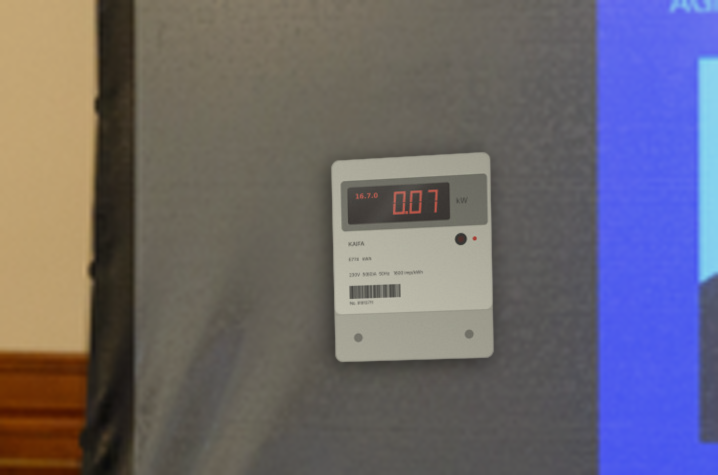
0.07 kW
